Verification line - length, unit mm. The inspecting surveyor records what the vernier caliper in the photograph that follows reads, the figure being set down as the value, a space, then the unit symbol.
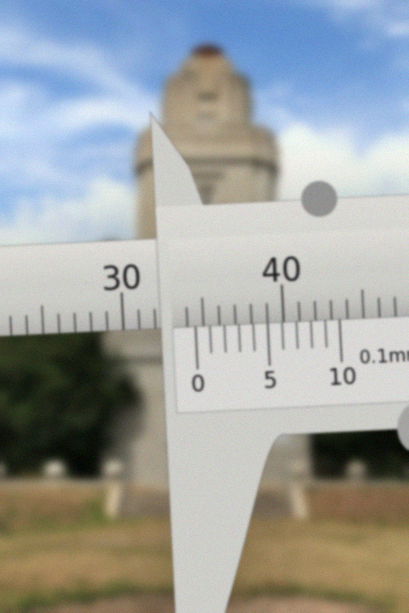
34.5 mm
